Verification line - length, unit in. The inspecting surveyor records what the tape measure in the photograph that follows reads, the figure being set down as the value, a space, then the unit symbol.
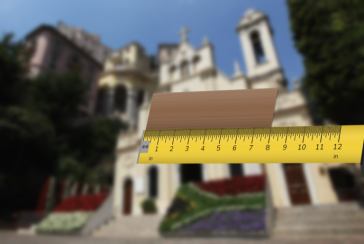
8 in
